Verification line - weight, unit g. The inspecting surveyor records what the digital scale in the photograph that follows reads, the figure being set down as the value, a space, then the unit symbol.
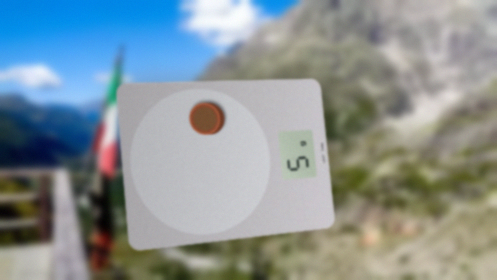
5 g
